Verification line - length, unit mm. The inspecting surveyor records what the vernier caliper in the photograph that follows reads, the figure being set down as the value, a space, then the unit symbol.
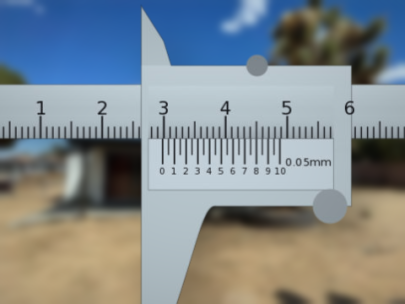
29.8 mm
